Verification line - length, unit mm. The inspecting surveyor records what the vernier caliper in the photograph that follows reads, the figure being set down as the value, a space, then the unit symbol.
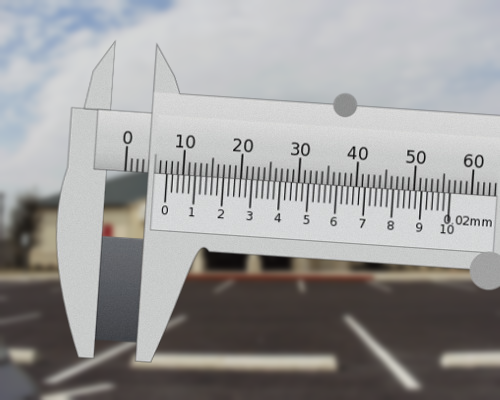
7.2 mm
